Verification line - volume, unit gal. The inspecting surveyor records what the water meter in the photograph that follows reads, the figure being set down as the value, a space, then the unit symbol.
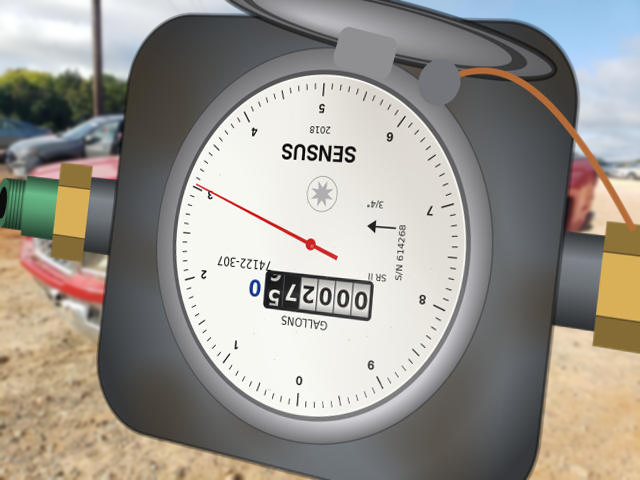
2753.0 gal
